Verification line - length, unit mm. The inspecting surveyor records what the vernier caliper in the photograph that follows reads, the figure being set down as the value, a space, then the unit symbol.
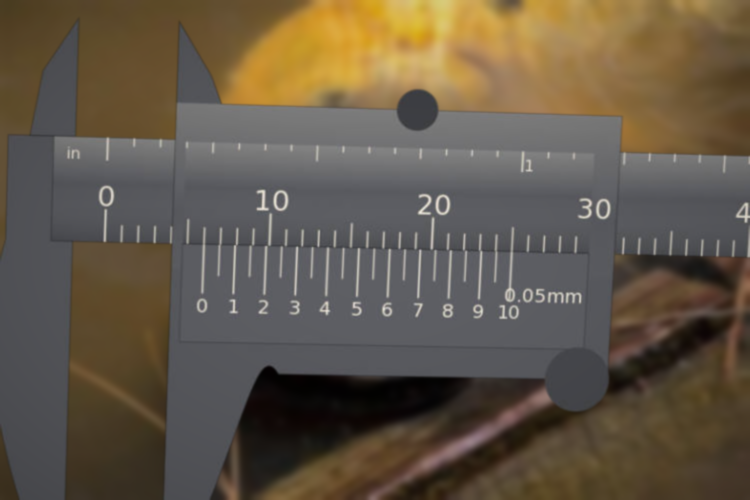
6.0 mm
